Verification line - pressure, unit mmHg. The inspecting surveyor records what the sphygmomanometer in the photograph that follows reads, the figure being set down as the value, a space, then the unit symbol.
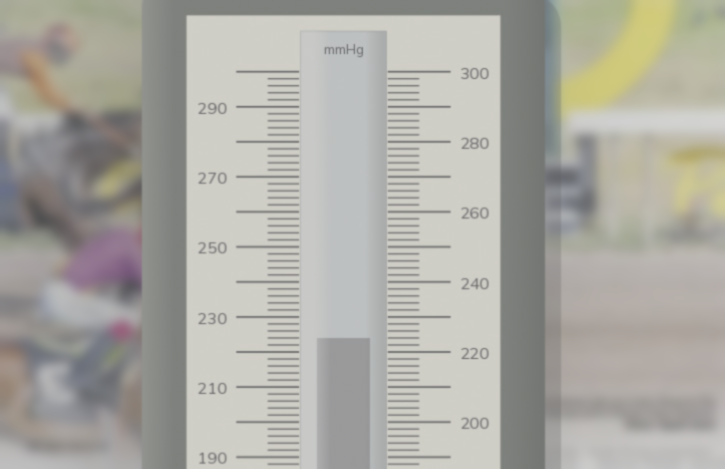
224 mmHg
